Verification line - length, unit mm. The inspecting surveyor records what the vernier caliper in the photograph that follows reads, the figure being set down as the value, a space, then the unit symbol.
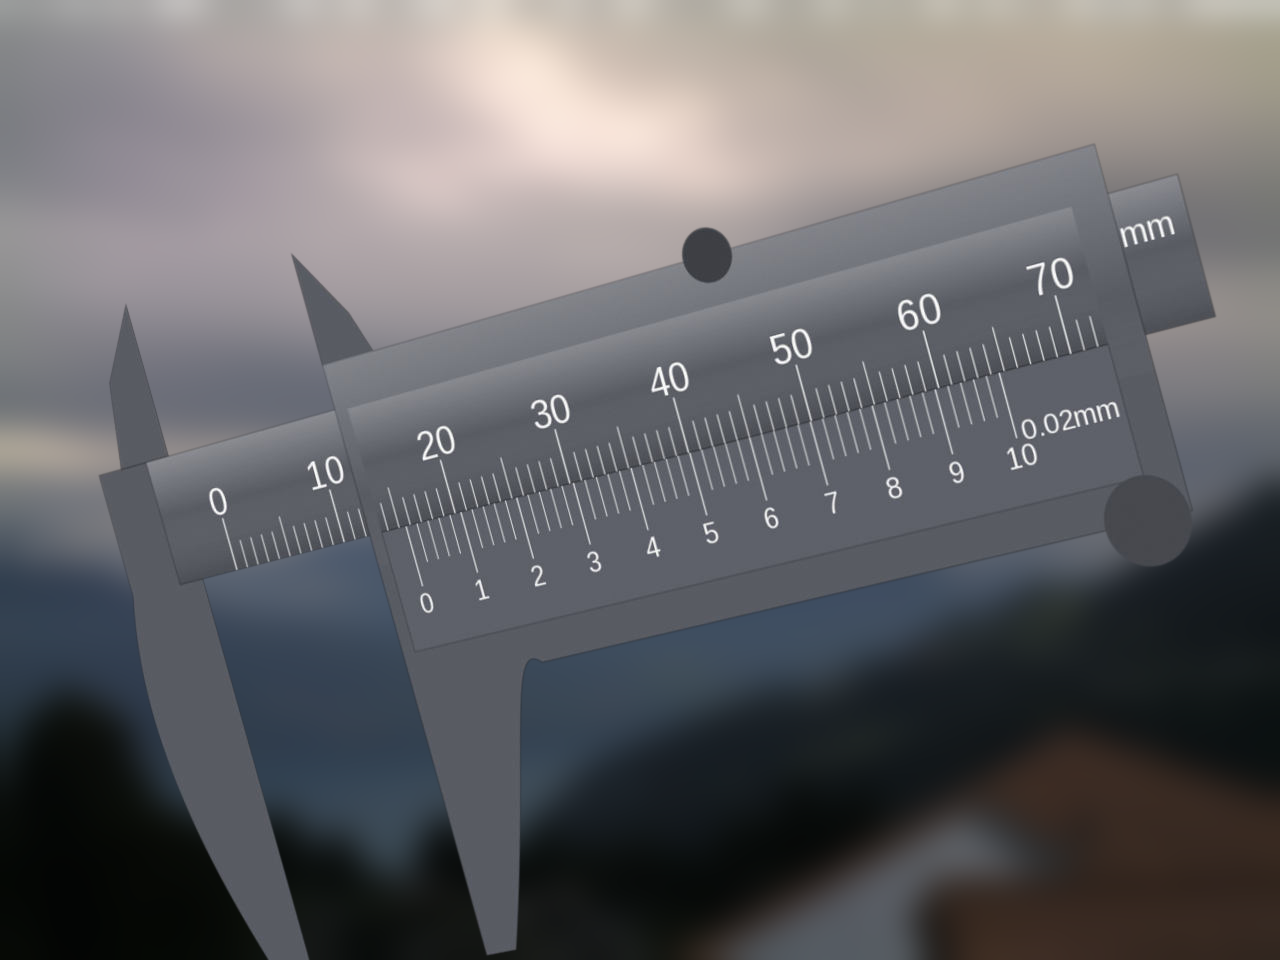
15.6 mm
